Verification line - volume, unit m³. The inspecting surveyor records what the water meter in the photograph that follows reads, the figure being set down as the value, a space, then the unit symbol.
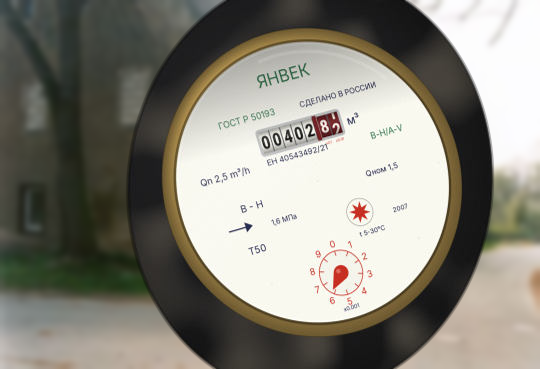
402.816 m³
